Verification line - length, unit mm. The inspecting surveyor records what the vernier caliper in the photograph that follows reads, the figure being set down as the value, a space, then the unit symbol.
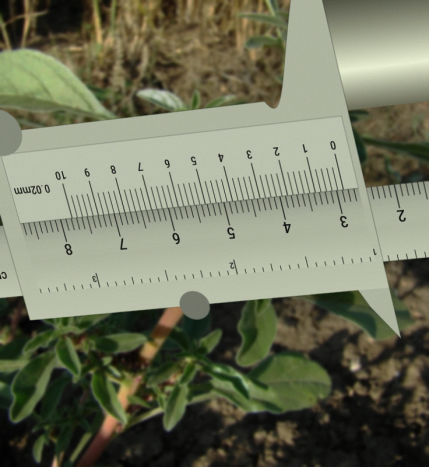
28.8 mm
